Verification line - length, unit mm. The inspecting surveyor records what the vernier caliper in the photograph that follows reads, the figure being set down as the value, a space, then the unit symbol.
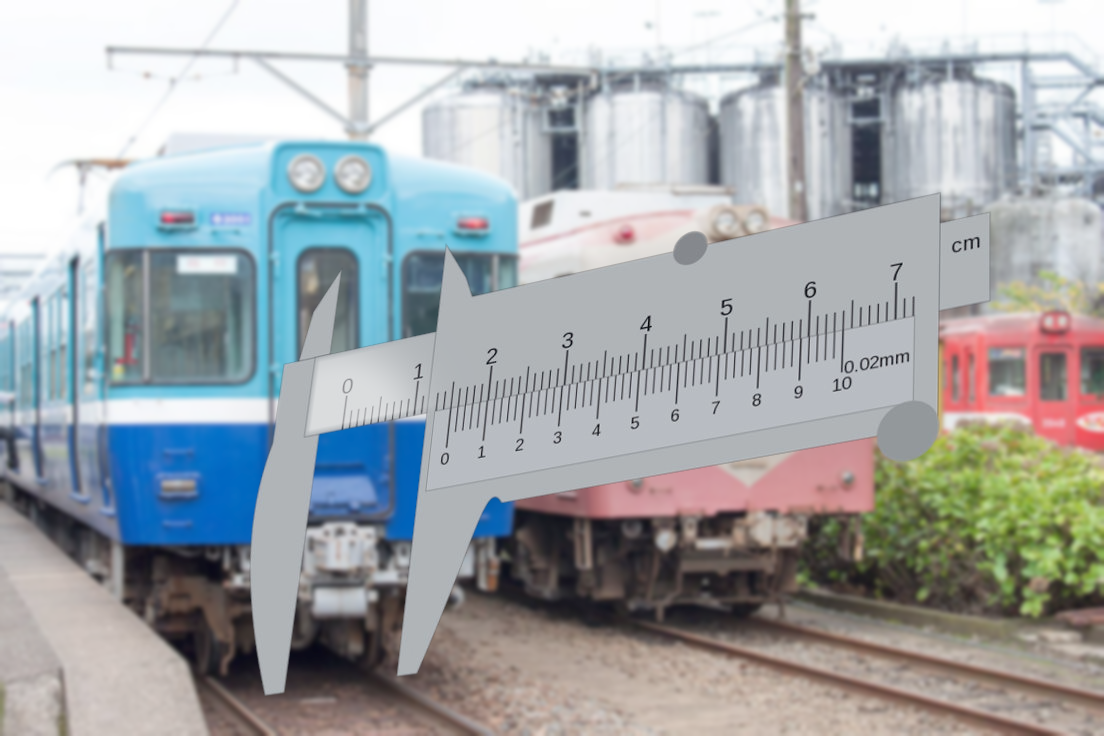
15.0 mm
